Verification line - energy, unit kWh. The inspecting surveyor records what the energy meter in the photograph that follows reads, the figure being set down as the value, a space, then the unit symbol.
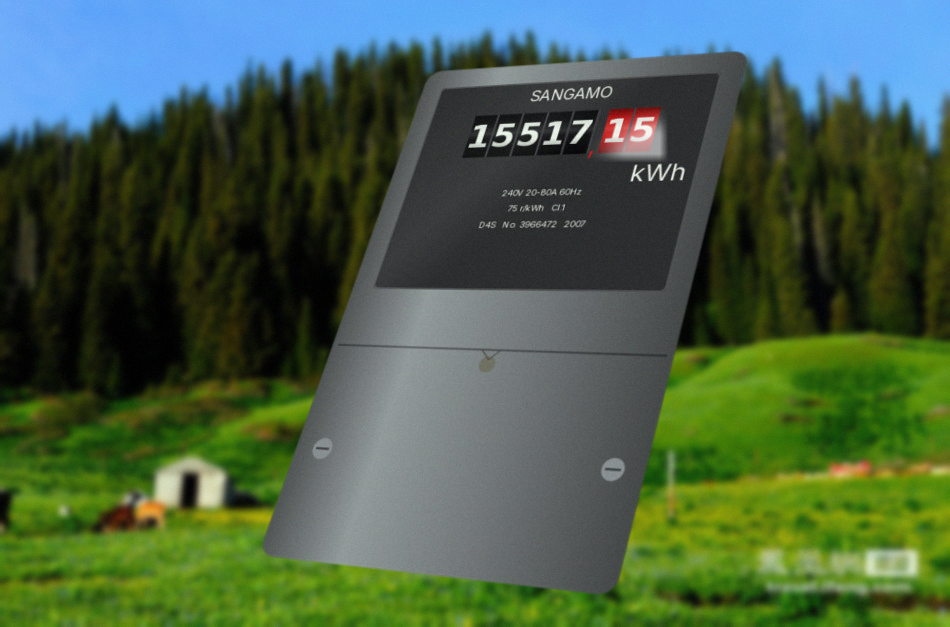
15517.15 kWh
